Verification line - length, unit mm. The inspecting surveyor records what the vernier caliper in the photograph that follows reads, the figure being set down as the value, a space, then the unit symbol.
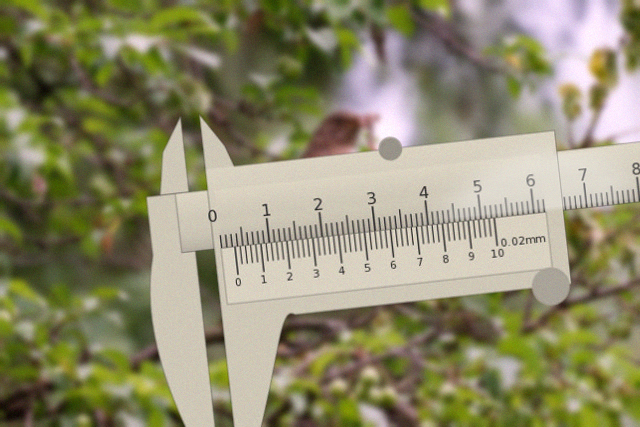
3.5 mm
